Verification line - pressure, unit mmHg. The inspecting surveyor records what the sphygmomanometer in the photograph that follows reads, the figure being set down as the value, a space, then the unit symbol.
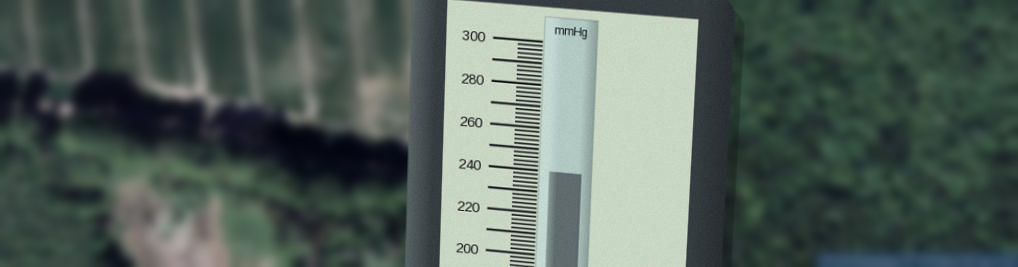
240 mmHg
